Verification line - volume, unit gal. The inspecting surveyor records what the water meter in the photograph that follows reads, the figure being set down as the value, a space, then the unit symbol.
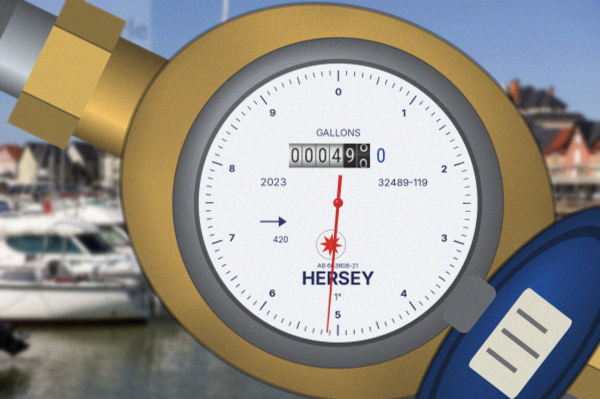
4985.1 gal
